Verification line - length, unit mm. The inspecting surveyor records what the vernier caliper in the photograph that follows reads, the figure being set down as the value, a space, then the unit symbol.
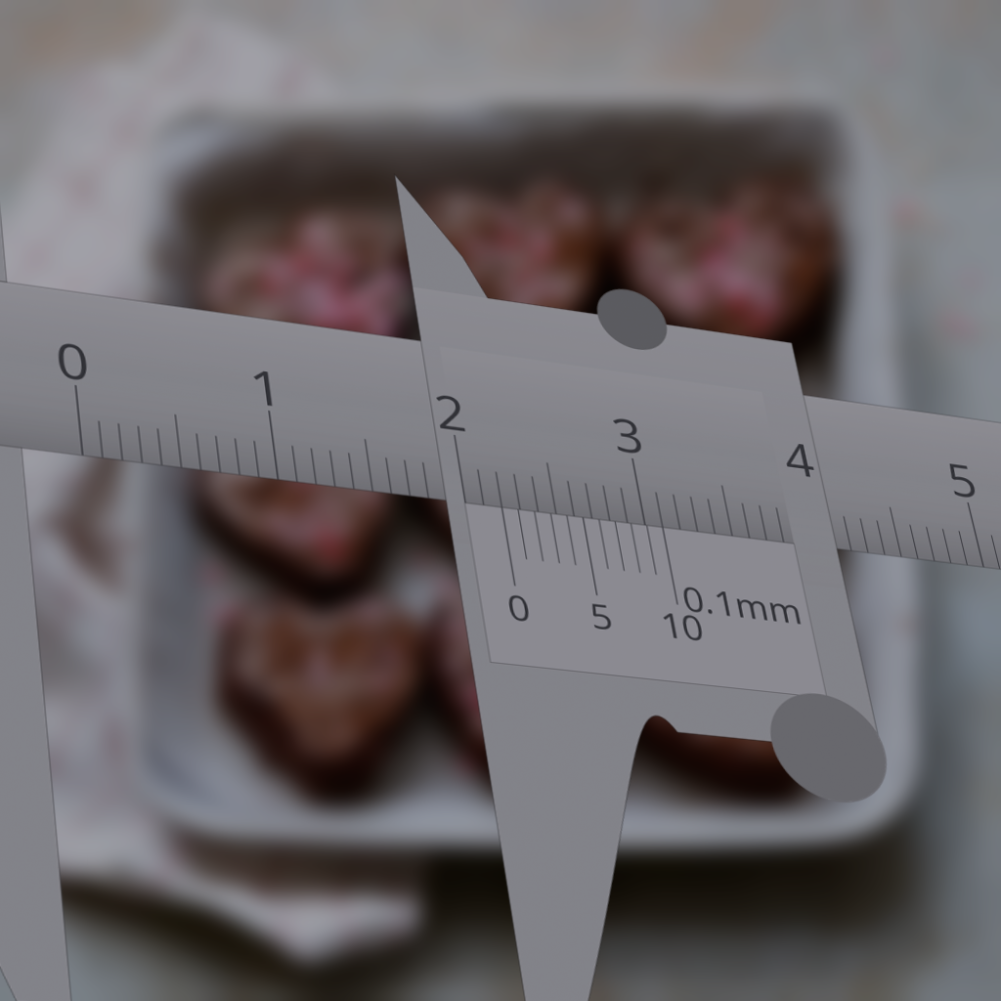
22.0 mm
